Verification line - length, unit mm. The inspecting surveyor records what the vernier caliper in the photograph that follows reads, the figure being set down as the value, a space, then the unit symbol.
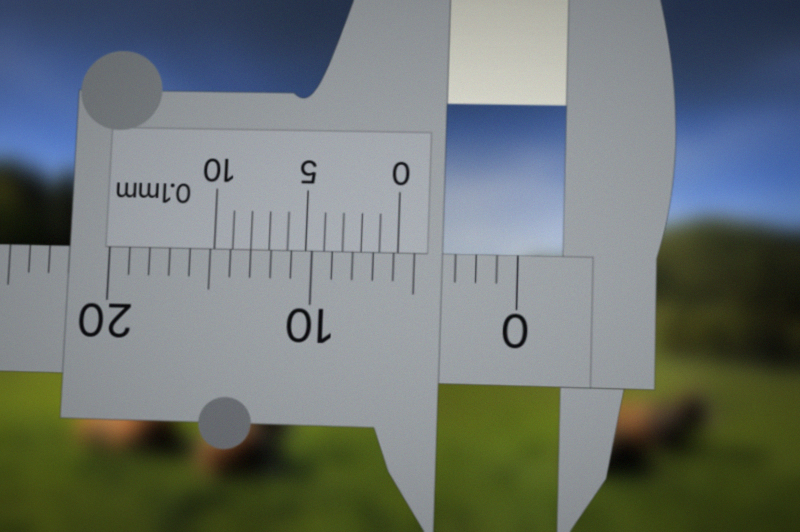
5.8 mm
